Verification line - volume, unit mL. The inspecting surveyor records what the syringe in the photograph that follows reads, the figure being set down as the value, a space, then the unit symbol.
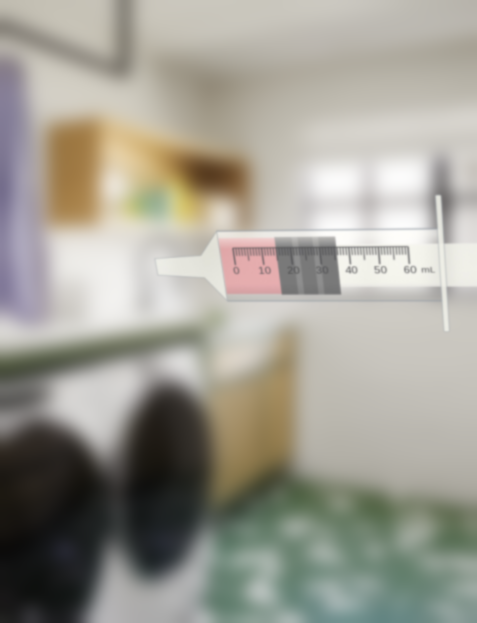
15 mL
